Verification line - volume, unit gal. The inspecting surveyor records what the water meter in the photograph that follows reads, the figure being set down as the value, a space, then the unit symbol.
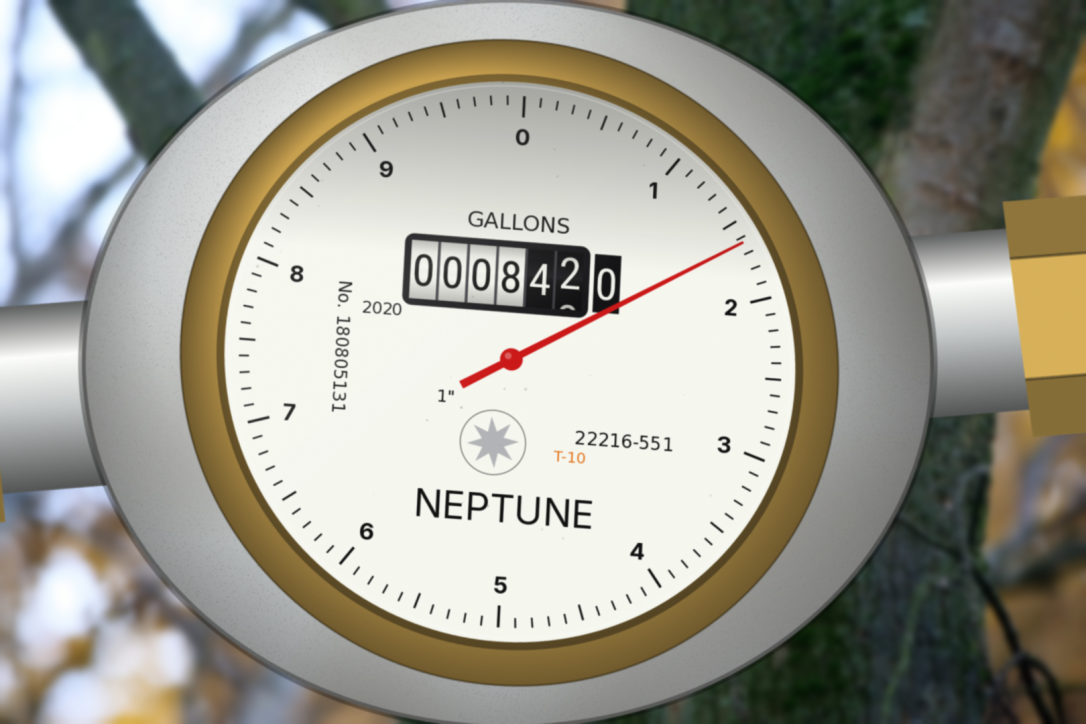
8421.6 gal
